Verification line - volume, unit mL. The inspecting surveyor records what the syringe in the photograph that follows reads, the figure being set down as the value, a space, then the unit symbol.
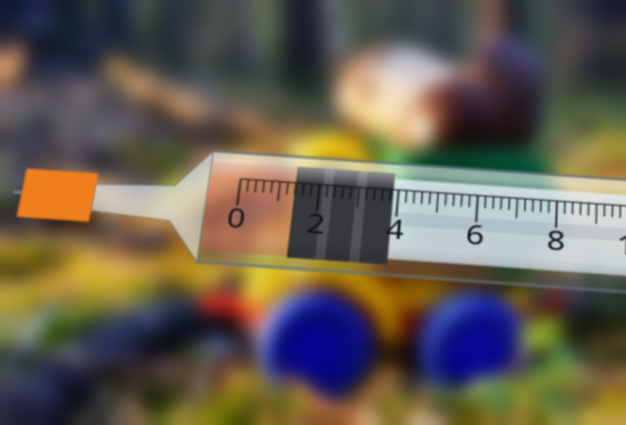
1.4 mL
